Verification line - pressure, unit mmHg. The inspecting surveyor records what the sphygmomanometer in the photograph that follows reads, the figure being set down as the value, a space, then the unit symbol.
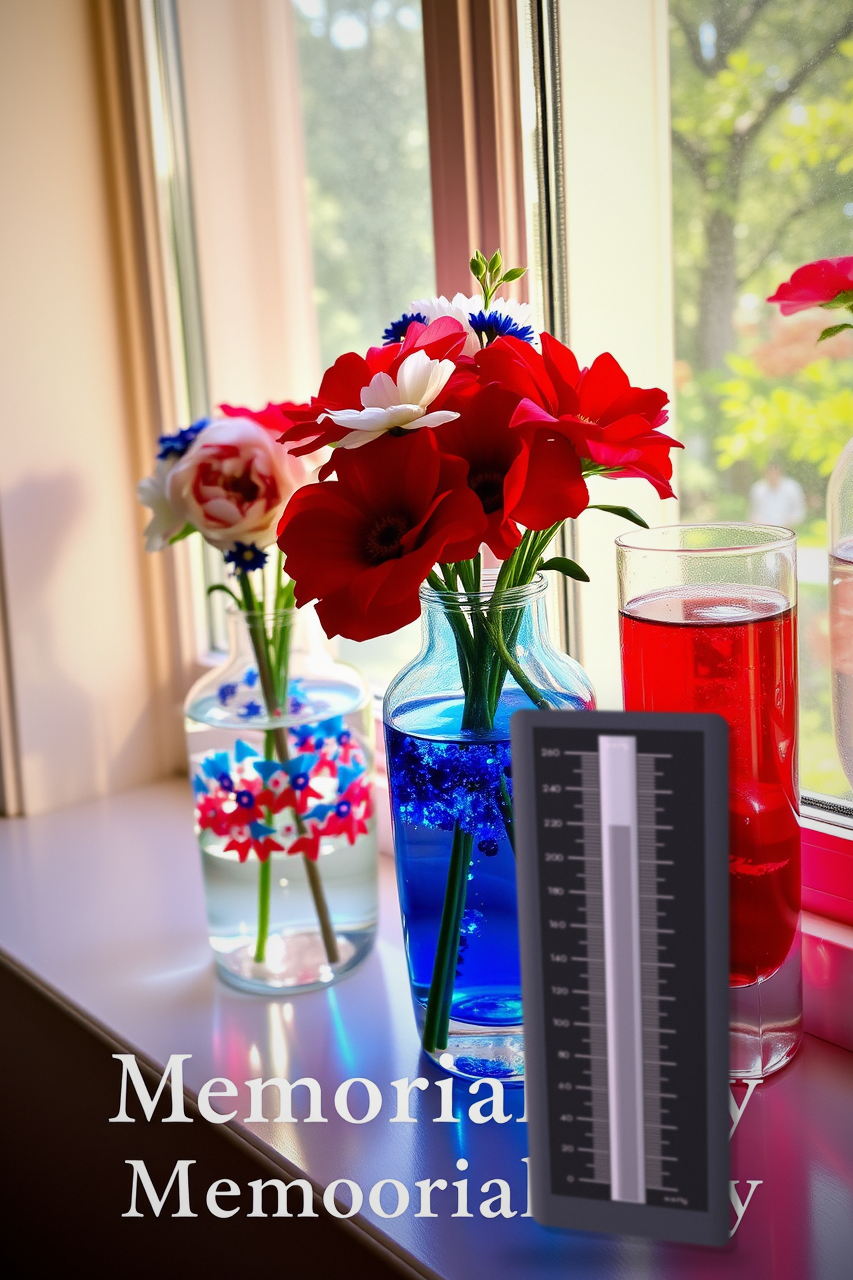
220 mmHg
